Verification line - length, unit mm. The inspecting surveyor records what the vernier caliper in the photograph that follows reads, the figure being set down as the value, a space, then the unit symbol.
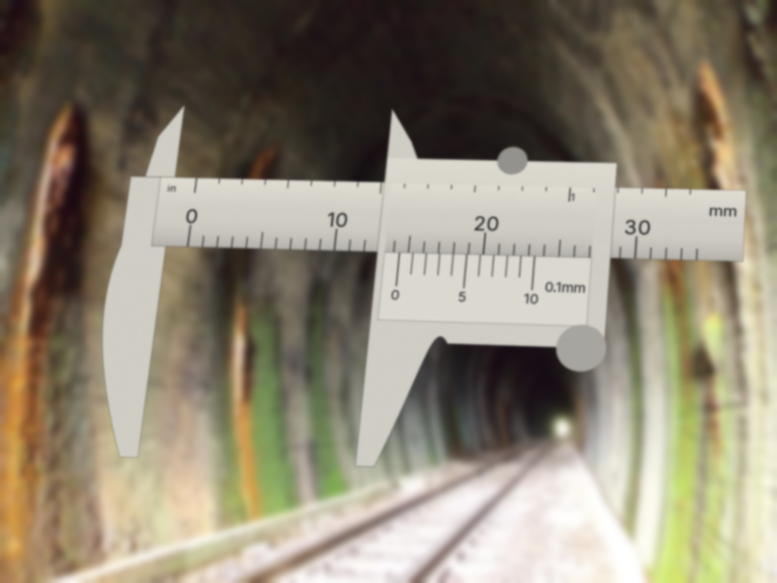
14.4 mm
